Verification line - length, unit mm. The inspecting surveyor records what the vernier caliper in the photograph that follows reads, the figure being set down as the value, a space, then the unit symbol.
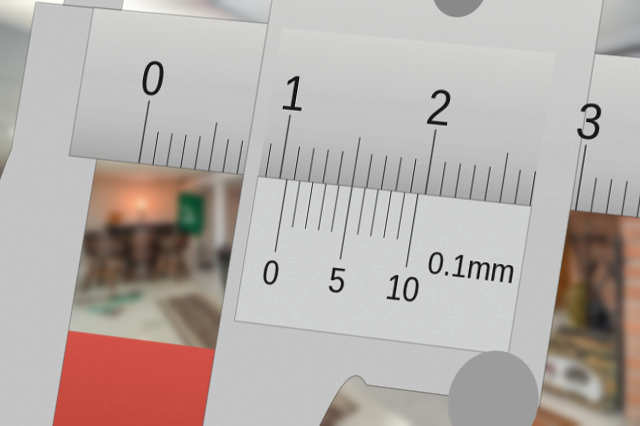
10.5 mm
